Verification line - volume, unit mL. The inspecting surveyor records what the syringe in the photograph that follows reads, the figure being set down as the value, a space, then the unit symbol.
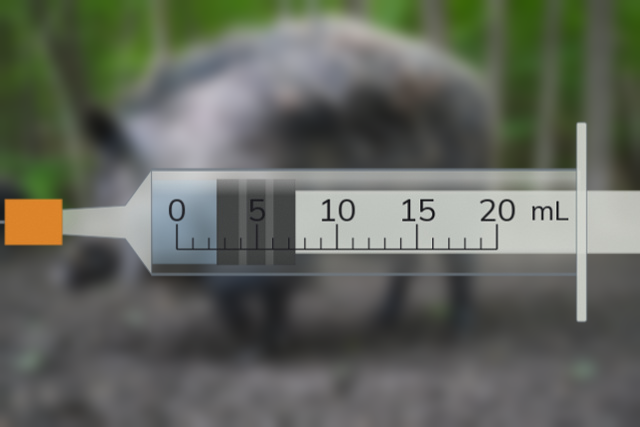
2.5 mL
